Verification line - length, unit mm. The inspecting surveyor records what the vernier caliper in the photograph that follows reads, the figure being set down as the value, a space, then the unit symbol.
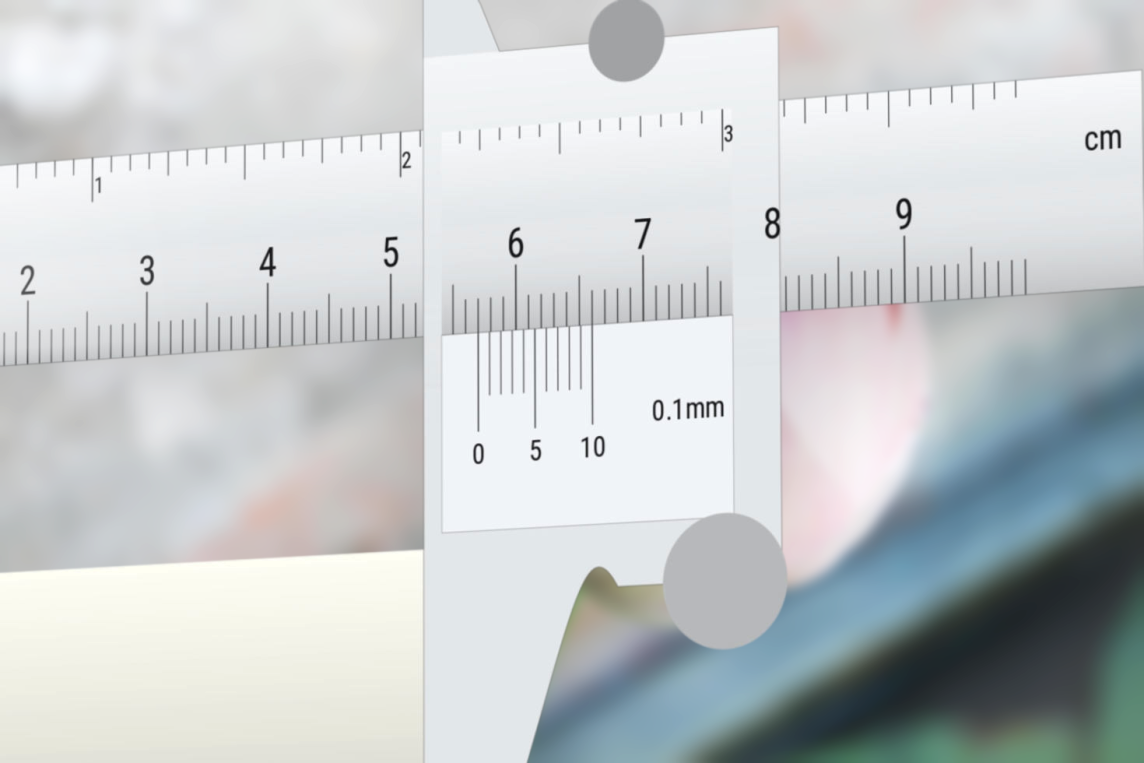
57.0 mm
